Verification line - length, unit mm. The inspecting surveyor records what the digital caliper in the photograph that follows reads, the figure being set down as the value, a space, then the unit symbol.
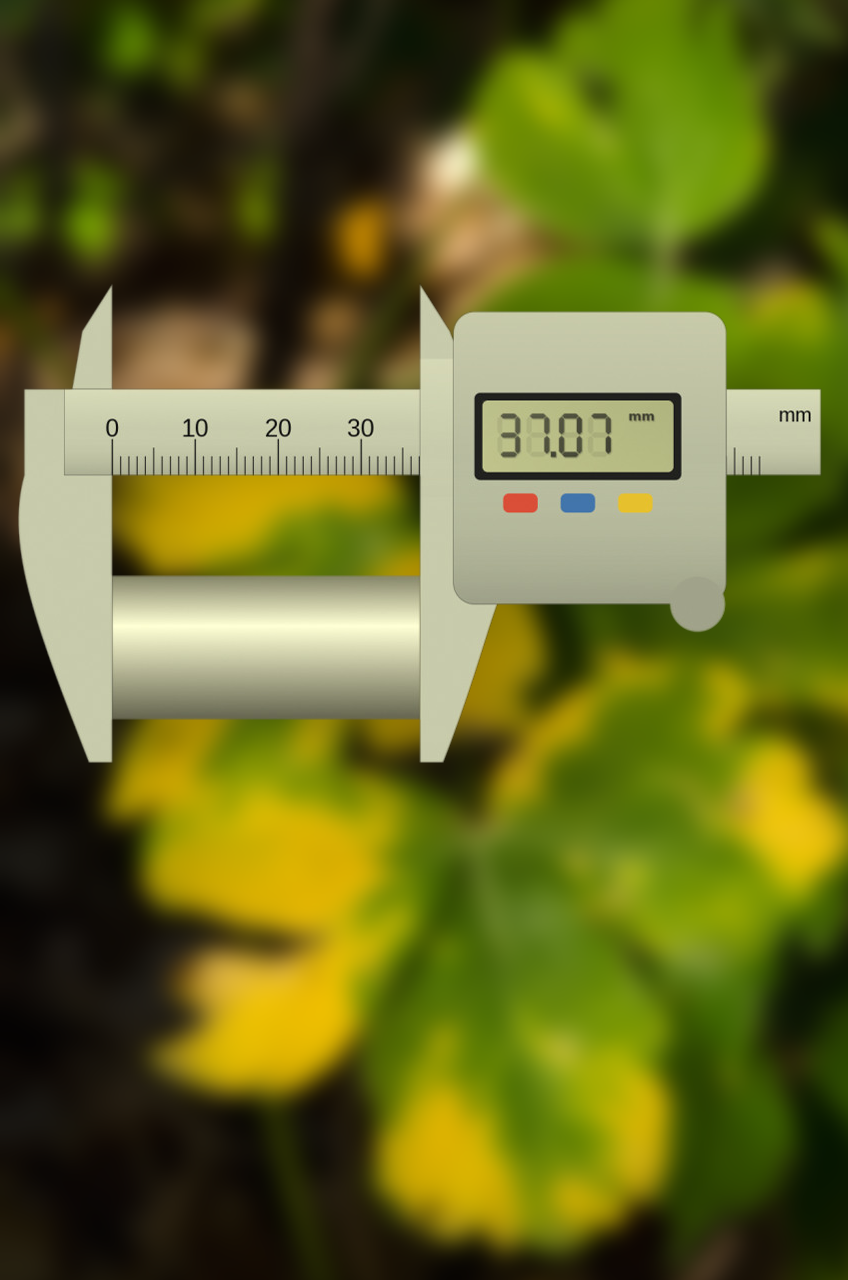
37.07 mm
